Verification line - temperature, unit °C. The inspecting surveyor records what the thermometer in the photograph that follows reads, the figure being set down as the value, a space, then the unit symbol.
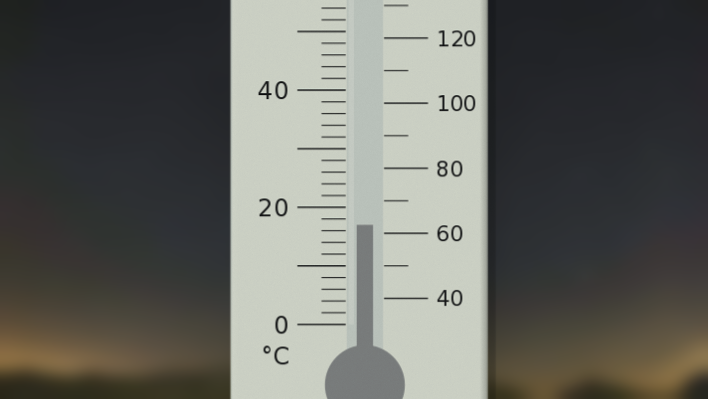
17 °C
